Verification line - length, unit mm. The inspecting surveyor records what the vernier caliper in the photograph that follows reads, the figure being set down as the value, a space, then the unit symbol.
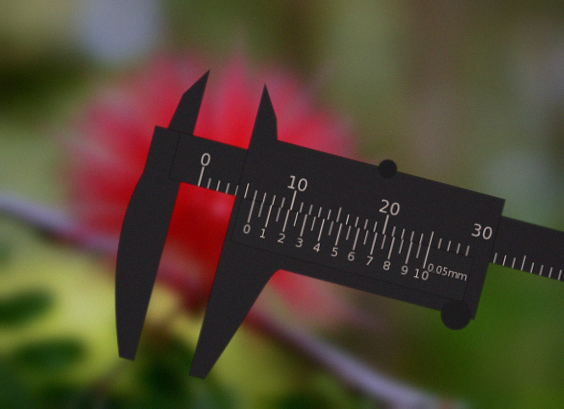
6.0 mm
